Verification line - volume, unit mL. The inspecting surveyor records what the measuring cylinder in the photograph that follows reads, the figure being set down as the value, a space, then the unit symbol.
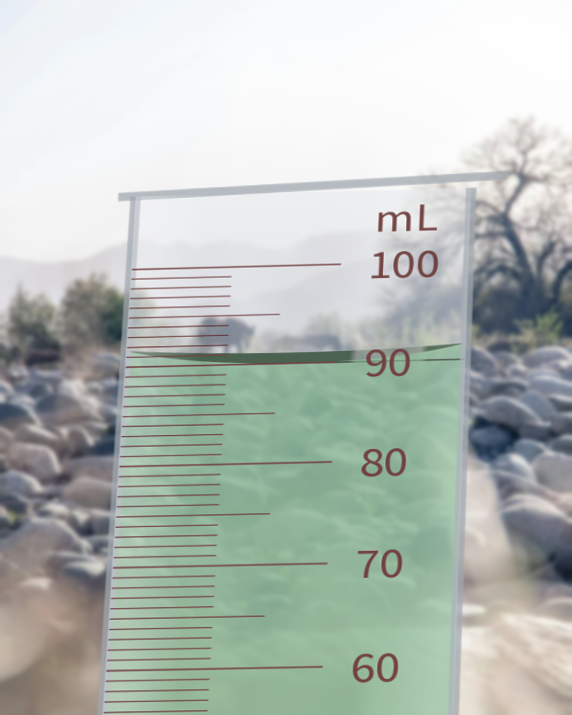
90 mL
